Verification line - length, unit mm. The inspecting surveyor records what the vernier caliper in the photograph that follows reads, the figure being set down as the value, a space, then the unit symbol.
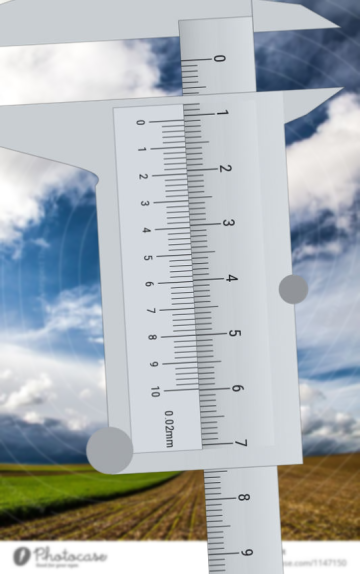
10.8 mm
